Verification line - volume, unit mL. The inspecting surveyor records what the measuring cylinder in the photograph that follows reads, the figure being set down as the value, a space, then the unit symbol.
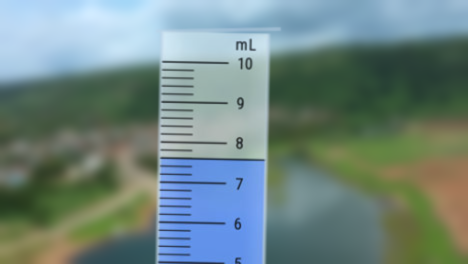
7.6 mL
